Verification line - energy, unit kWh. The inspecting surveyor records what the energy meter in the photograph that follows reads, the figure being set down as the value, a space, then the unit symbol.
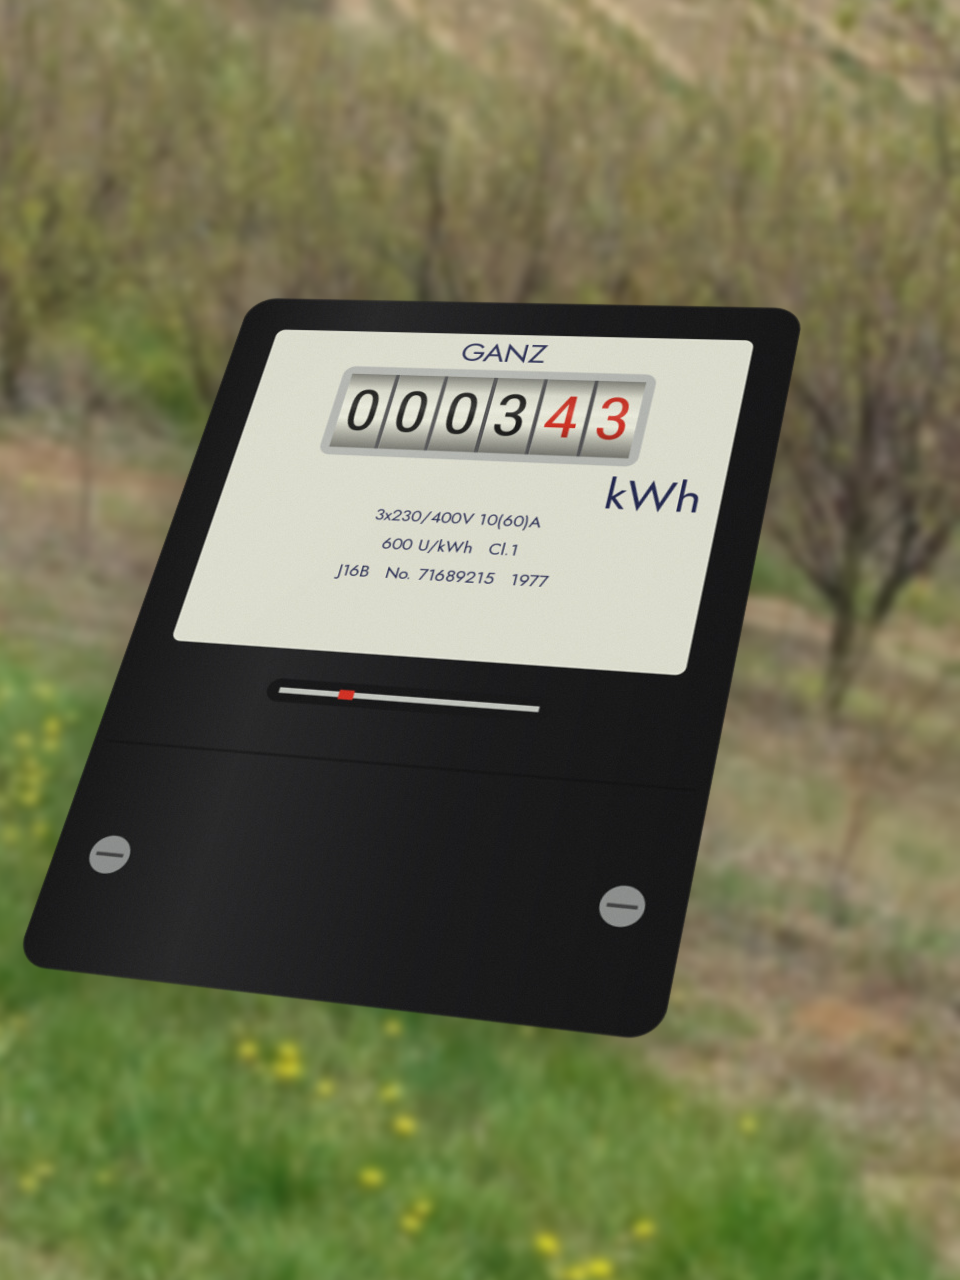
3.43 kWh
